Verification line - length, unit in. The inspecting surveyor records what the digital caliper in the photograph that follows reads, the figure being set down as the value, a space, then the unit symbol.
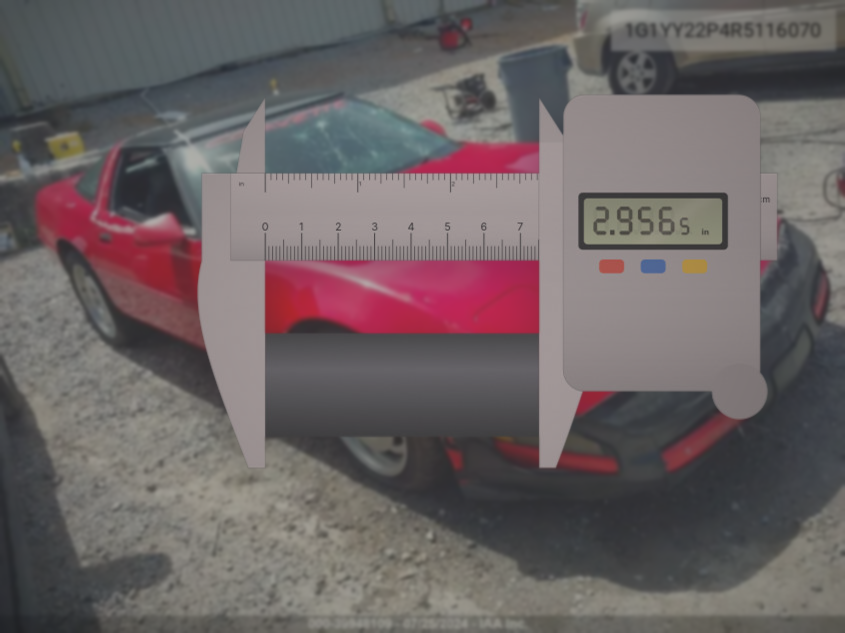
2.9565 in
